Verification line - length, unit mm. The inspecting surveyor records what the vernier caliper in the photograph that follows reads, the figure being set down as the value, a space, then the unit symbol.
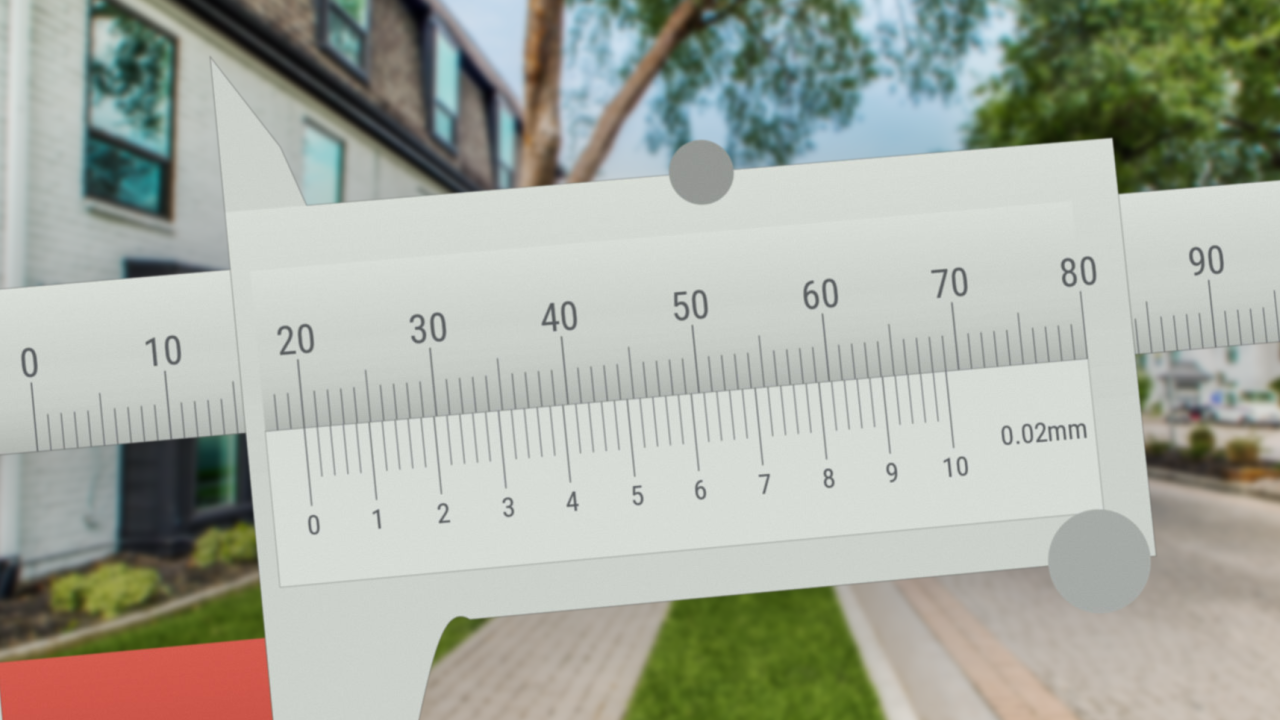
20.0 mm
